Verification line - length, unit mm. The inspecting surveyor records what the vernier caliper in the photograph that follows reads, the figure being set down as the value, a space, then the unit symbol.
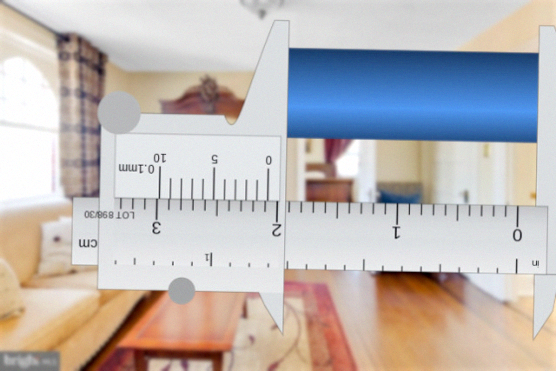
20.8 mm
